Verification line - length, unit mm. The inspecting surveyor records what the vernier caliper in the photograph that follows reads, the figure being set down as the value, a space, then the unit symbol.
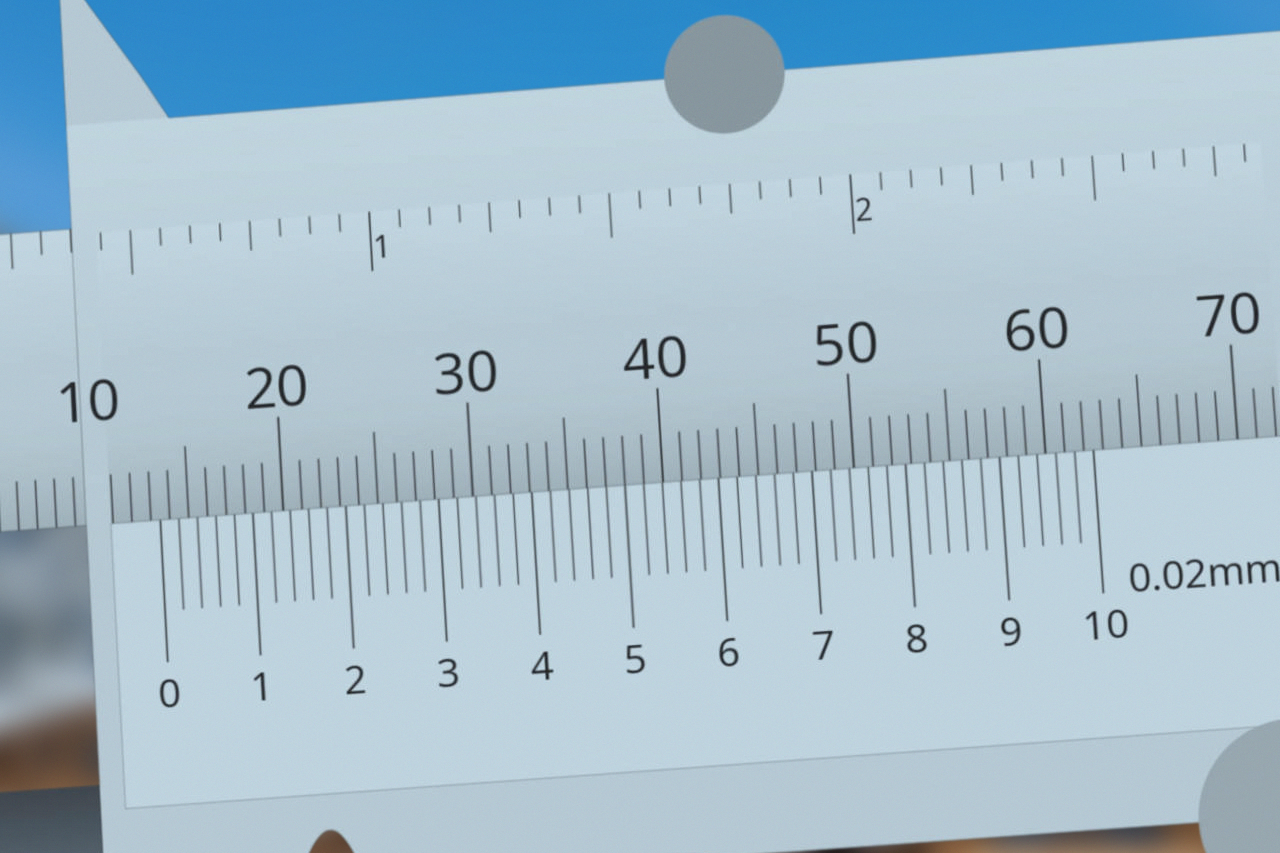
13.5 mm
